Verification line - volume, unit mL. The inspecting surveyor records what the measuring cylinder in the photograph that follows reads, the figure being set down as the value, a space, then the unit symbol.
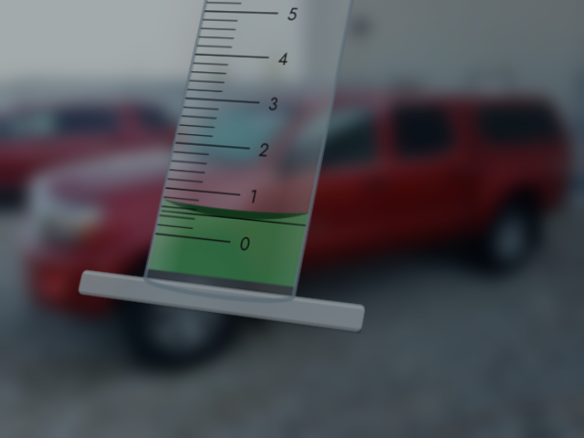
0.5 mL
